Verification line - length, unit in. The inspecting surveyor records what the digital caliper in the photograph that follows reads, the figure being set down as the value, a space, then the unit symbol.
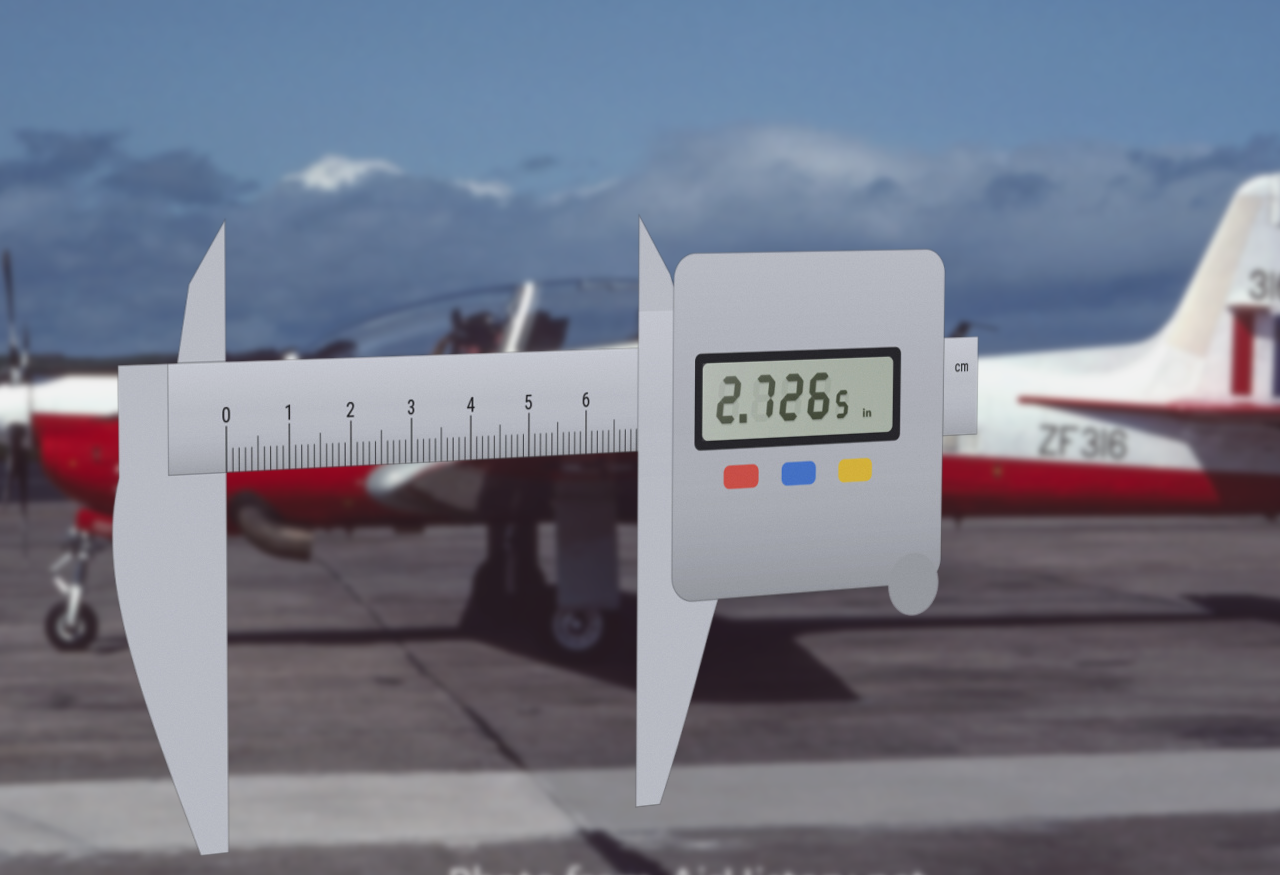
2.7265 in
